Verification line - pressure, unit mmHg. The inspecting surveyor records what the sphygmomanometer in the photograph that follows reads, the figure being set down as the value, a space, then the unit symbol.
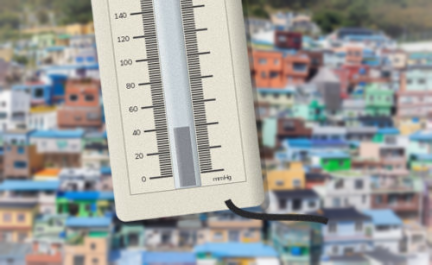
40 mmHg
